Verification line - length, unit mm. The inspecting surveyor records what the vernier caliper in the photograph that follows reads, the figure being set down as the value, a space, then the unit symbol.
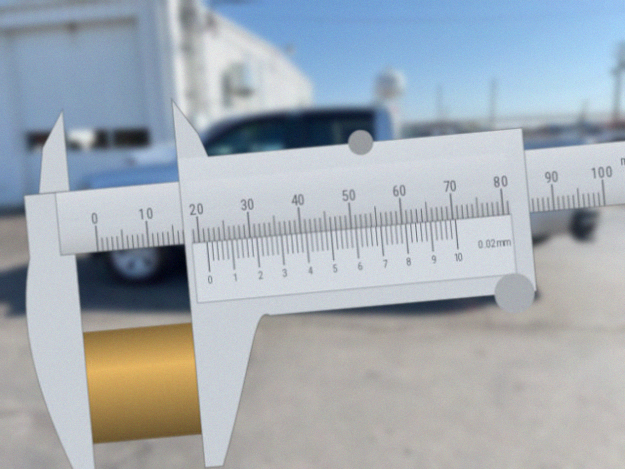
21.5 mm
